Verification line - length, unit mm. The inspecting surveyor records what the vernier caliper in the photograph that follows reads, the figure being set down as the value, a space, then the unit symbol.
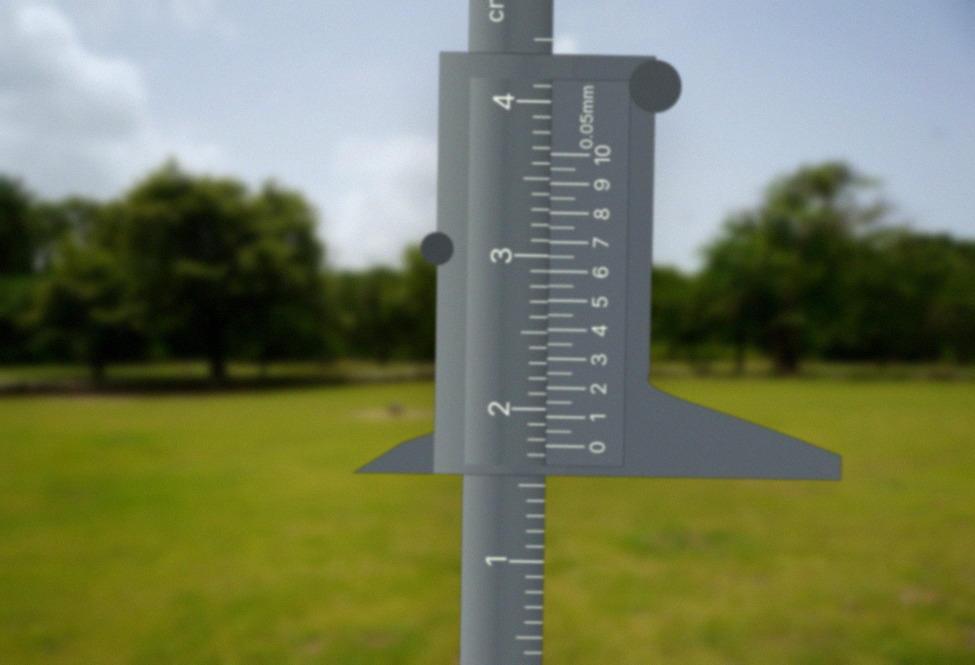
17.6 mm
